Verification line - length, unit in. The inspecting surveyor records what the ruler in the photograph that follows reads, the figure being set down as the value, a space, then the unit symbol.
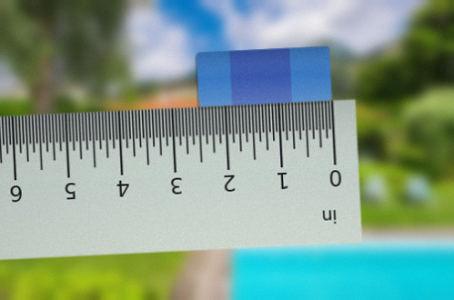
2.5 in
